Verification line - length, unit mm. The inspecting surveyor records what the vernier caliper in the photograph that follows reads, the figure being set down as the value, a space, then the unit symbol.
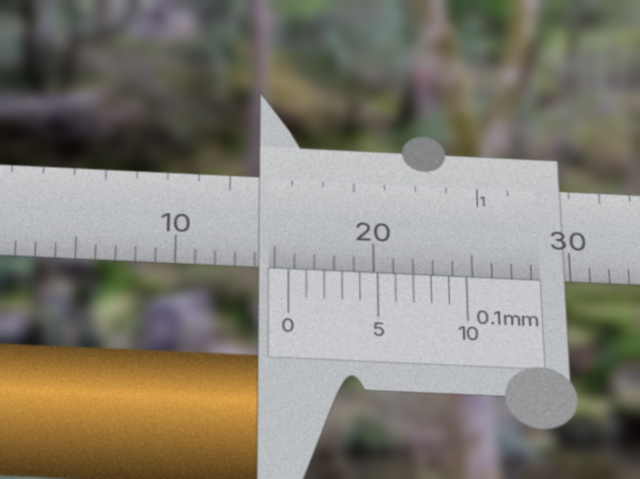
15.7 mm
